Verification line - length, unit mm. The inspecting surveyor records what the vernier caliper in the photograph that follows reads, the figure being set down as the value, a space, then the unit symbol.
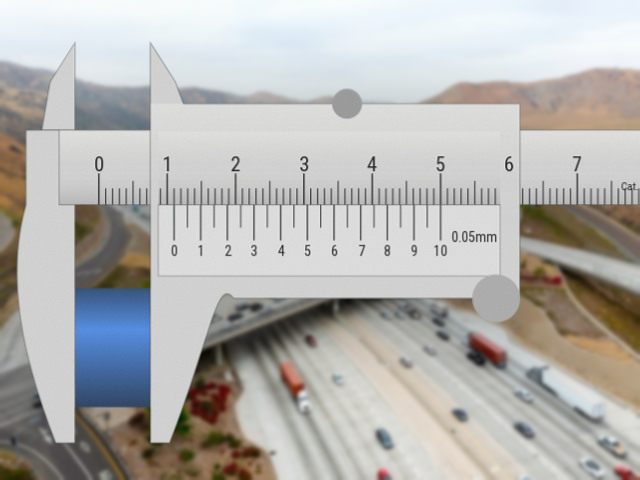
11.0 mm
